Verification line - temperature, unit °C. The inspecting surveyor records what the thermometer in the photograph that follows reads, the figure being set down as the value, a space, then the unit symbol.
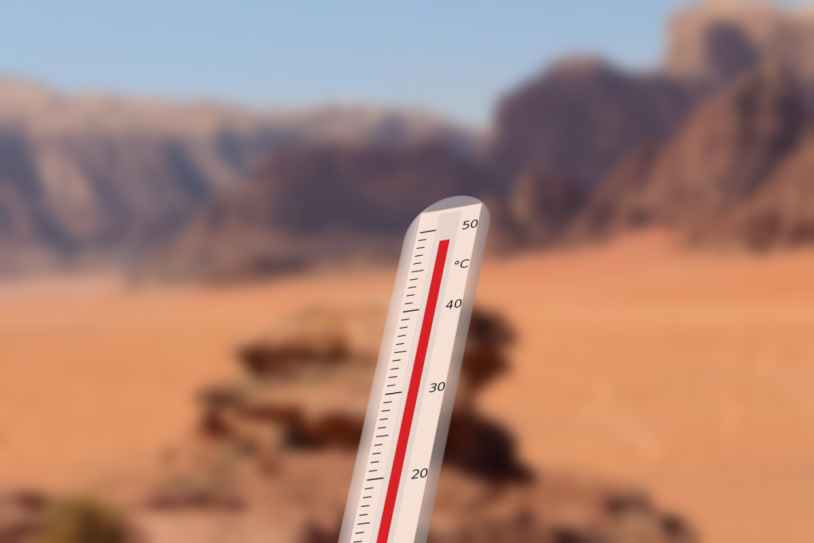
48.5 °C
